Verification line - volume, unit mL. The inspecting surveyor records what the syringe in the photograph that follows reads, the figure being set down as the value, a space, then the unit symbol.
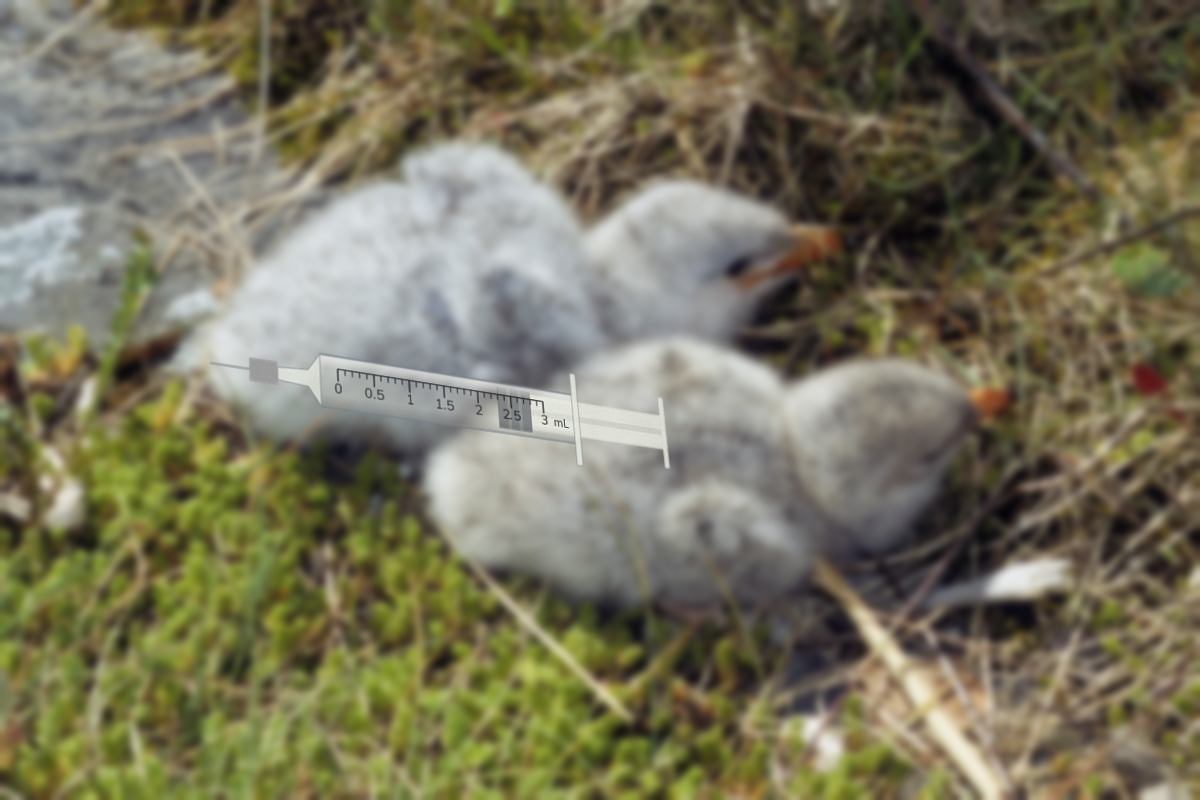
2.3 mL
